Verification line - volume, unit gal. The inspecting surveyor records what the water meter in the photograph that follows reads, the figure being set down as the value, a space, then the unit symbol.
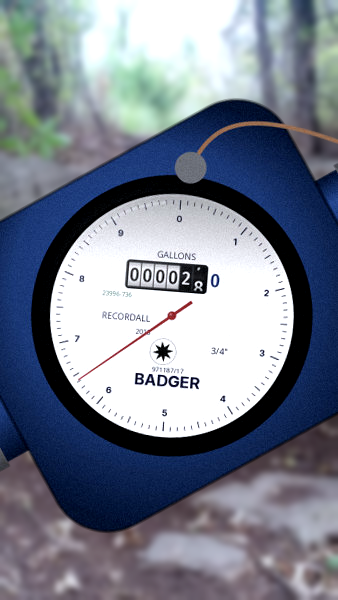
276.4 gal
